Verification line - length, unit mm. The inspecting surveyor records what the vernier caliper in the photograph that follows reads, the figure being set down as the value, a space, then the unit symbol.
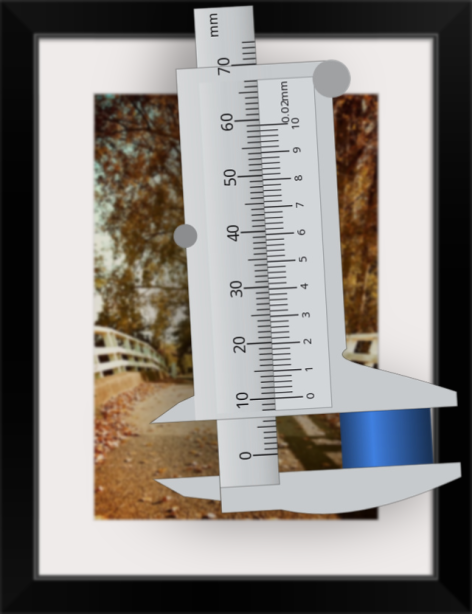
10.0 mm
